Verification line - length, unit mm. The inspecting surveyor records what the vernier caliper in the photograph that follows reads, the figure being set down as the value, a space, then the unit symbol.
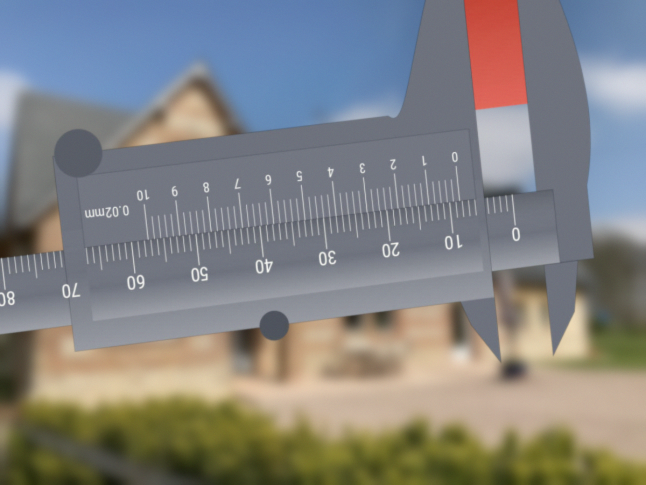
8.4 mm
